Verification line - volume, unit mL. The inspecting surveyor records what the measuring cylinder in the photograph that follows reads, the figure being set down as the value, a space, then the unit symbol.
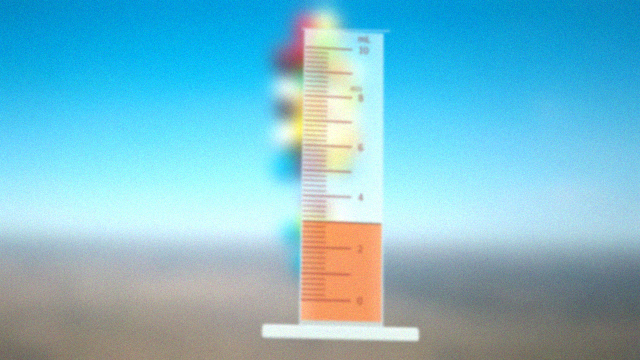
3 mL
